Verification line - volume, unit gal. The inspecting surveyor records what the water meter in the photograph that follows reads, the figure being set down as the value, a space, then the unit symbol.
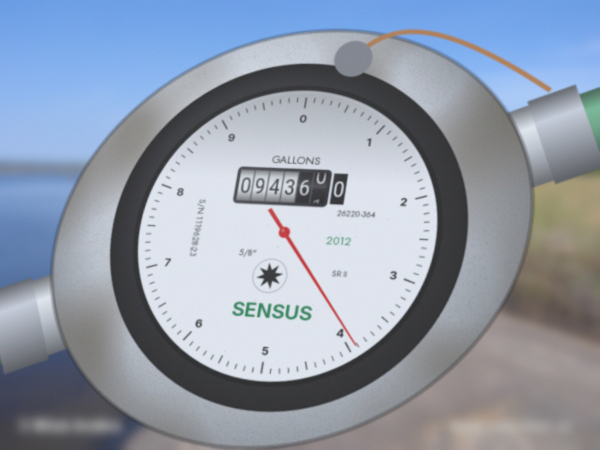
943603.9 gal
